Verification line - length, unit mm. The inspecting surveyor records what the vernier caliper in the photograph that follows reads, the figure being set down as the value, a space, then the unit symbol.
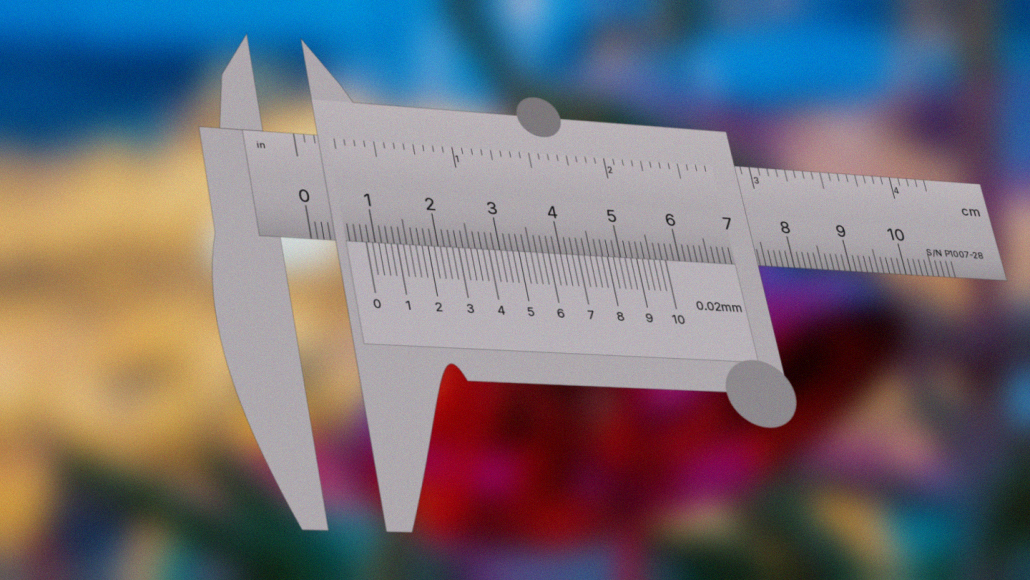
8.6 mm
